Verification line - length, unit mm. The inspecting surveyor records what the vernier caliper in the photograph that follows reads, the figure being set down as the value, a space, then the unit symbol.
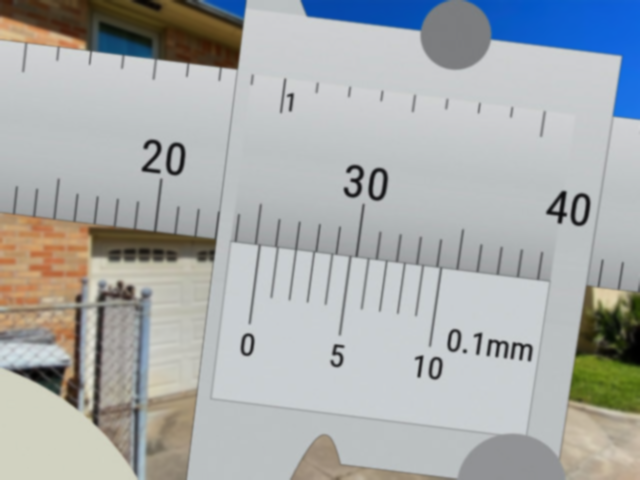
25.2 mm
